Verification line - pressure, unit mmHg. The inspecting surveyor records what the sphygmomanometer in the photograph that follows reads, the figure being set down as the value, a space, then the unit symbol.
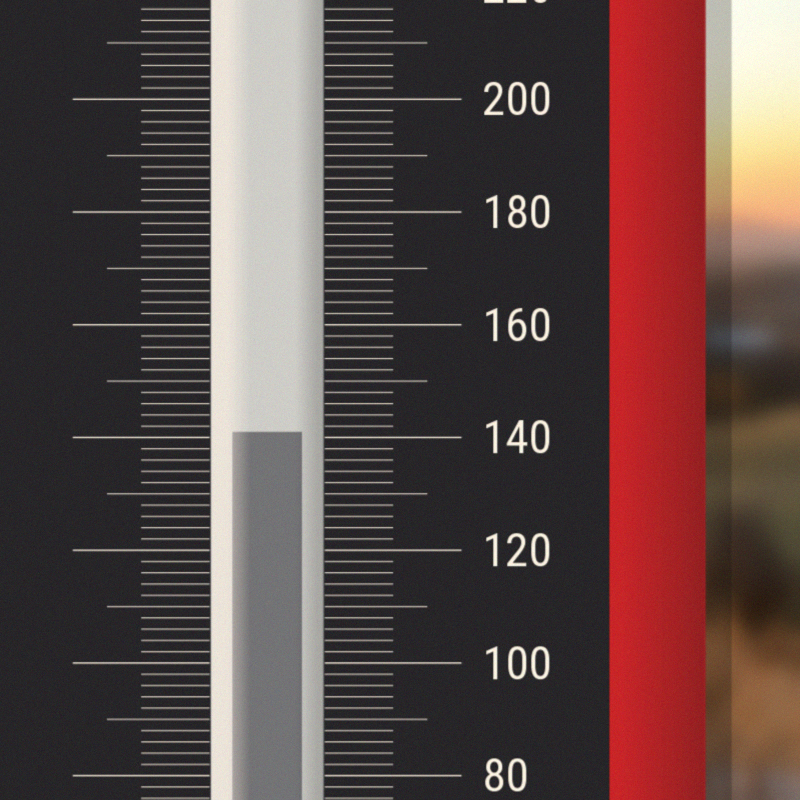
141 mmHg
